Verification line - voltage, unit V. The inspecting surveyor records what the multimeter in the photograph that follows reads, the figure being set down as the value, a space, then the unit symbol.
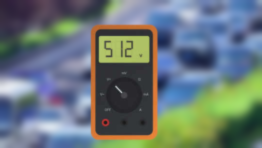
512 V
